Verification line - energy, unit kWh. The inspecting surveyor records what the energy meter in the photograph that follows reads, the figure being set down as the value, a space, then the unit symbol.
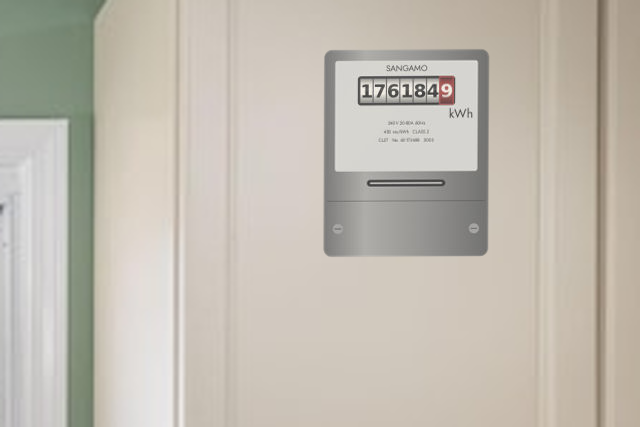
176184.9 kWh
